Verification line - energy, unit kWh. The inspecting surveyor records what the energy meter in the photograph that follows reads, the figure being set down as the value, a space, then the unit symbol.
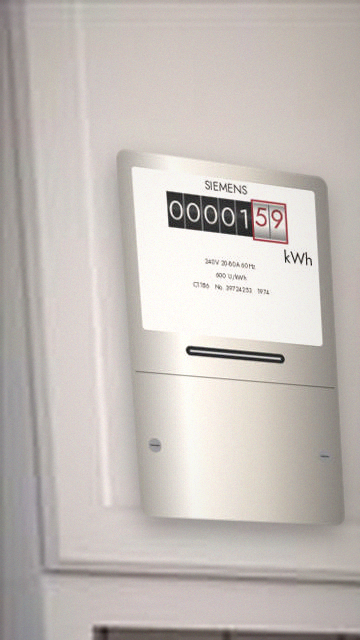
1.59 kWh
